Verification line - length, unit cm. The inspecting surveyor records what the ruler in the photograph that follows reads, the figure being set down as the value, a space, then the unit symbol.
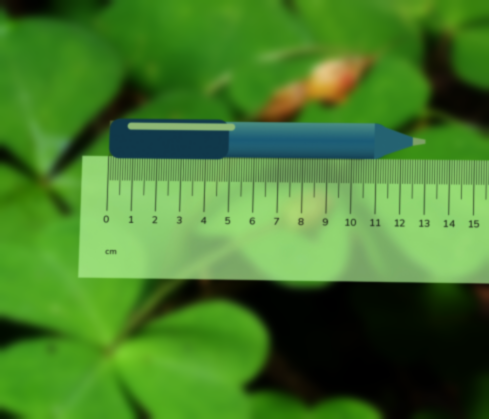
13 cm
